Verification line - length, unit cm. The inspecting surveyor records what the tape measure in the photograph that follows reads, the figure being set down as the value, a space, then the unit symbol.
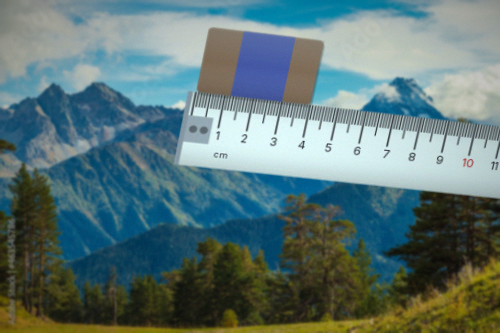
4 cm
